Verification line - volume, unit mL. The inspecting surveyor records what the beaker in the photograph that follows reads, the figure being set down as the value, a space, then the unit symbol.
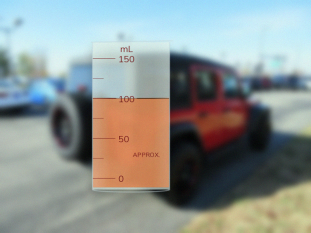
100 mL
